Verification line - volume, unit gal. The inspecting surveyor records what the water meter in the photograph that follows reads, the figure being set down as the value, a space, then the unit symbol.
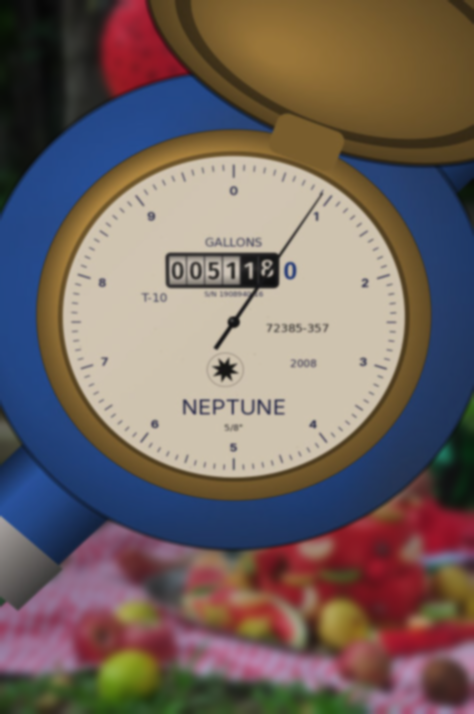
51180.9 gal
